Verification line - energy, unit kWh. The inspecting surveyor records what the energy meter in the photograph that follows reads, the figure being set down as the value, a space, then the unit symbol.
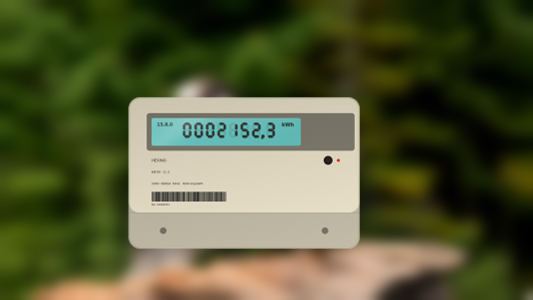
2152.3 kWh
